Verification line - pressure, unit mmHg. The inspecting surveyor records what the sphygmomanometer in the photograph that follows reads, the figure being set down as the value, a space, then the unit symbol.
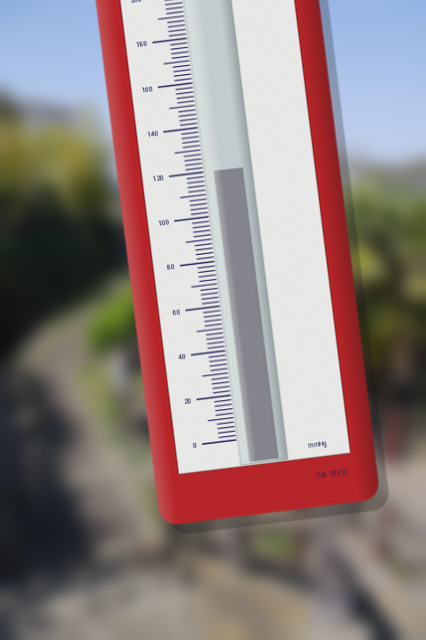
120 mmHg
